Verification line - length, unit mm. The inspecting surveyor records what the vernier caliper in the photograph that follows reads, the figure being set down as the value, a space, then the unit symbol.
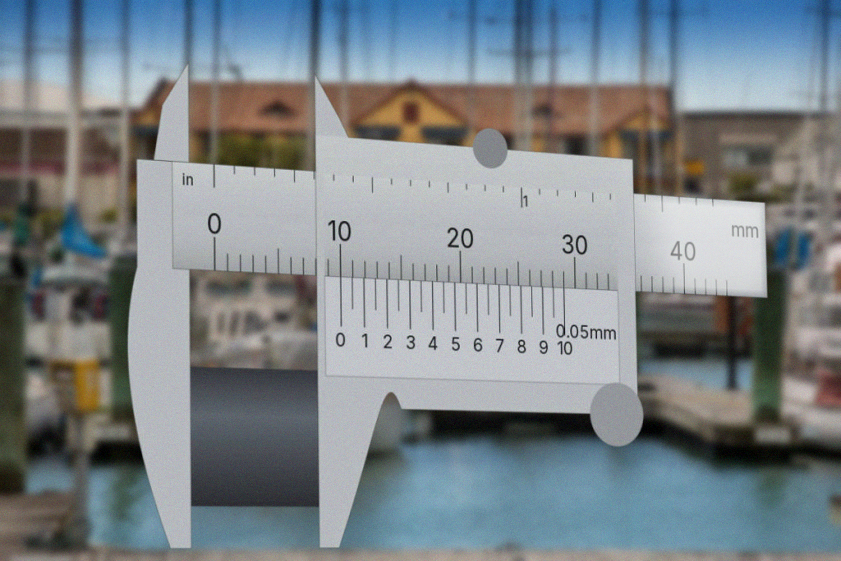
10.0 mm
